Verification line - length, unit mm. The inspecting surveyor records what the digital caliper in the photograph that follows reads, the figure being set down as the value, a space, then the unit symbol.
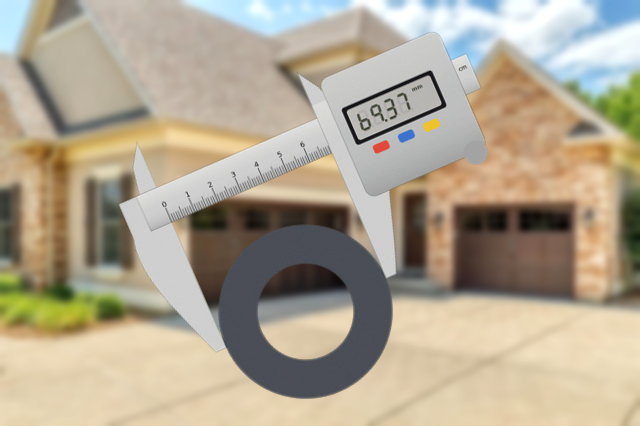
69.37 mm
